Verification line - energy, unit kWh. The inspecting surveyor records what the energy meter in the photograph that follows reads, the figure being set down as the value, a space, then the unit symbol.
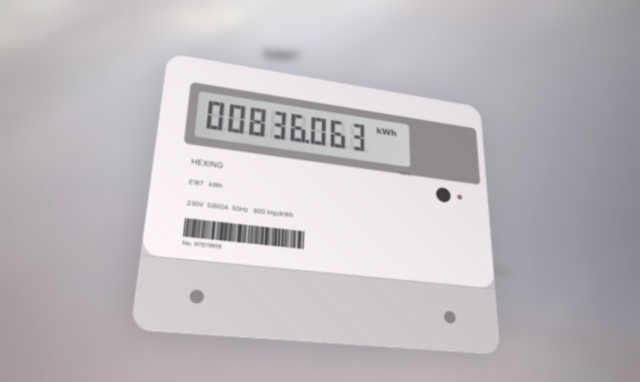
836.063 kWh
